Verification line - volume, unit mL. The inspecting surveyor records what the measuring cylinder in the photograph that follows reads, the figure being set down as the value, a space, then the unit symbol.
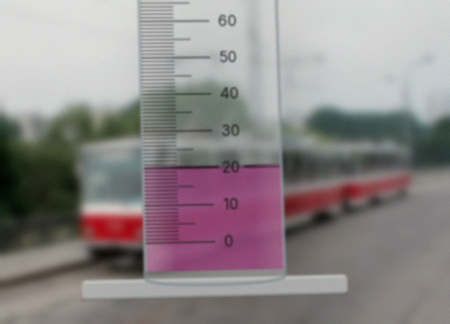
20 mL
